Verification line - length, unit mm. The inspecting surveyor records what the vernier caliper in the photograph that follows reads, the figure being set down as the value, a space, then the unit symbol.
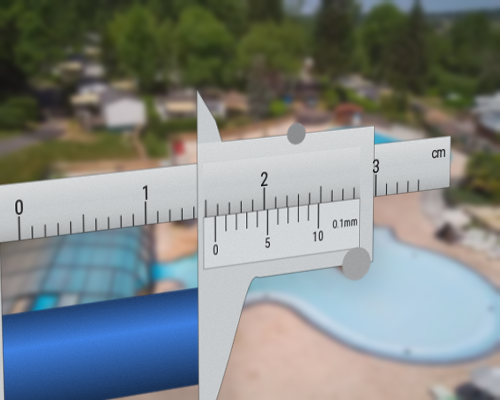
15.8 mm
